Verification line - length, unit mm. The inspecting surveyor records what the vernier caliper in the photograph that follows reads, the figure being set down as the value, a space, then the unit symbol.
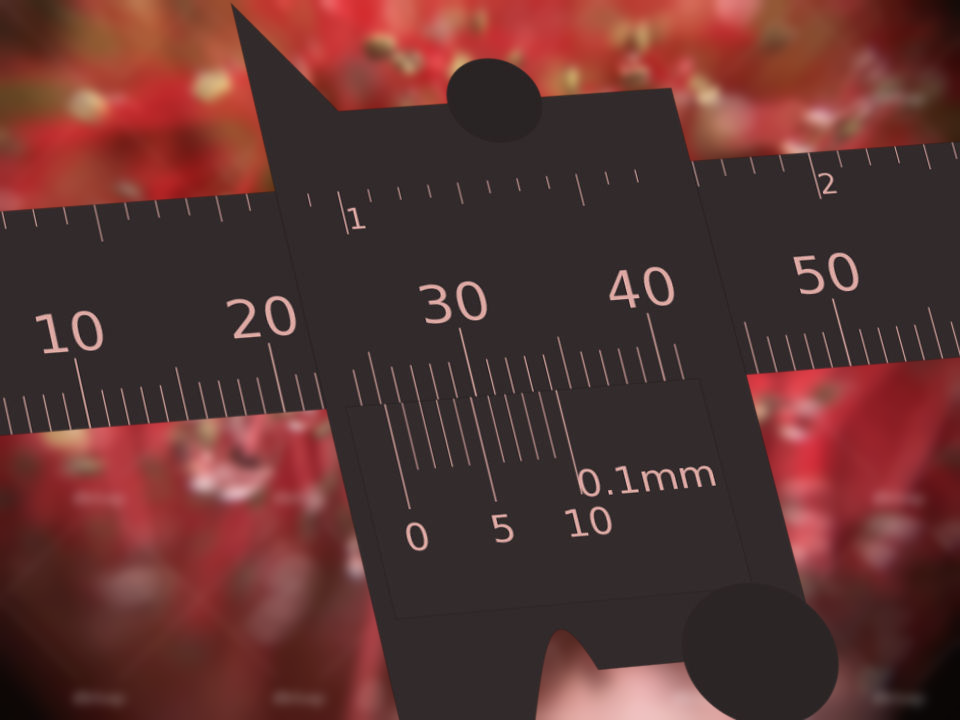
25.2 mm
